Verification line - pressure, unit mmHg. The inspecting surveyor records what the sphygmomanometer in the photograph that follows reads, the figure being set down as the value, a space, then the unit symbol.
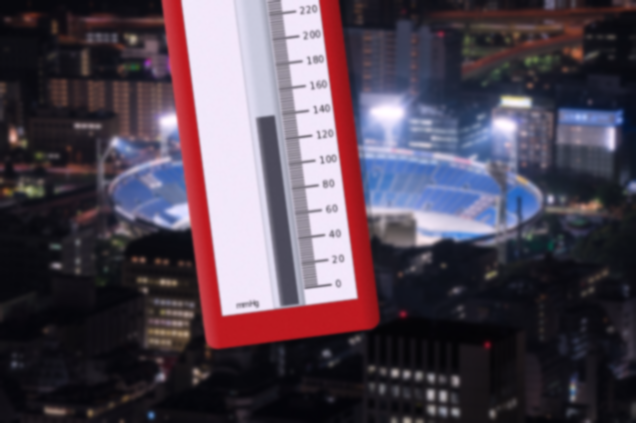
140 mmHg
